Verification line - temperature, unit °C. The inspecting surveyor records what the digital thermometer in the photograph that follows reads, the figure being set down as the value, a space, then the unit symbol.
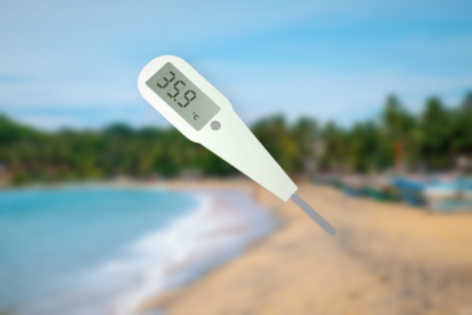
35.9 °C
